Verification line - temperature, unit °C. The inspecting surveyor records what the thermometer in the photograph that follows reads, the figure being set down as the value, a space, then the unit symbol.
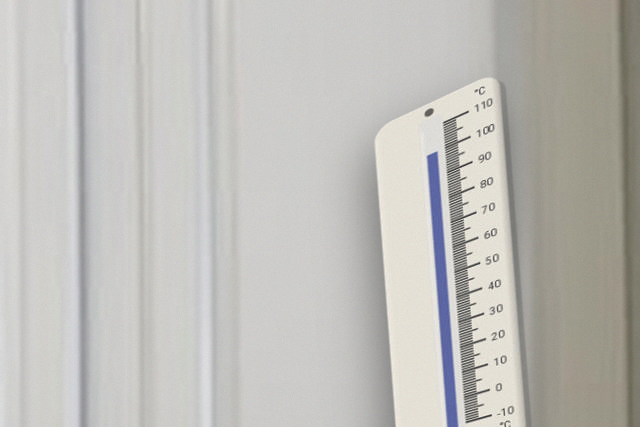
100 °C
